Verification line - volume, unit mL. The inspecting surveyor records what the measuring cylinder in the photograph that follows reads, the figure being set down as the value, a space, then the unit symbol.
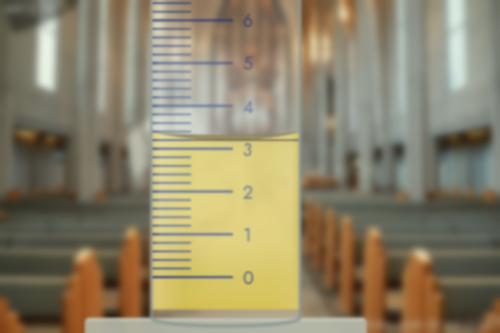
3.2 mL
